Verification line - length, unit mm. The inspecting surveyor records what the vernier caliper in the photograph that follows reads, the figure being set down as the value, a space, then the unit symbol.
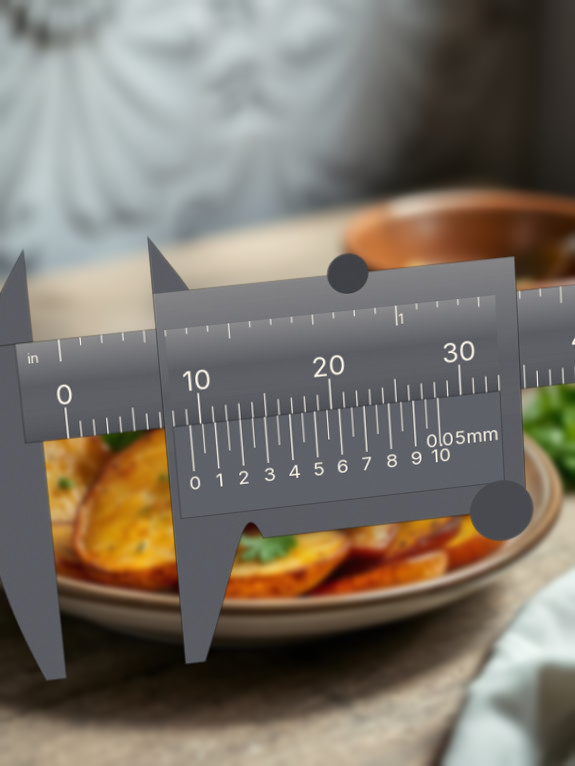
9.2 mm
